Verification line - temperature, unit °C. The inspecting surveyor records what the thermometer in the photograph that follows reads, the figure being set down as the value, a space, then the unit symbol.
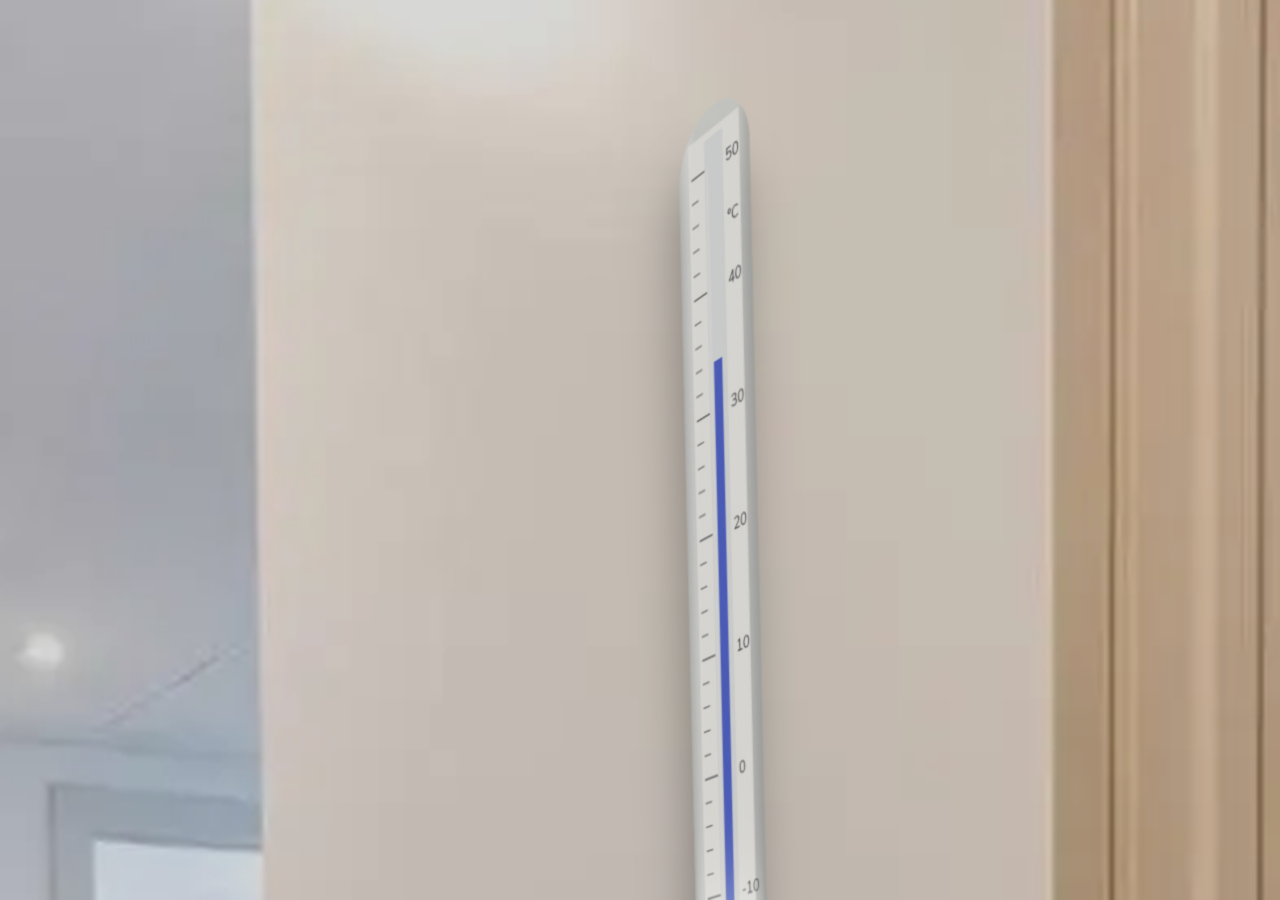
34 °C
